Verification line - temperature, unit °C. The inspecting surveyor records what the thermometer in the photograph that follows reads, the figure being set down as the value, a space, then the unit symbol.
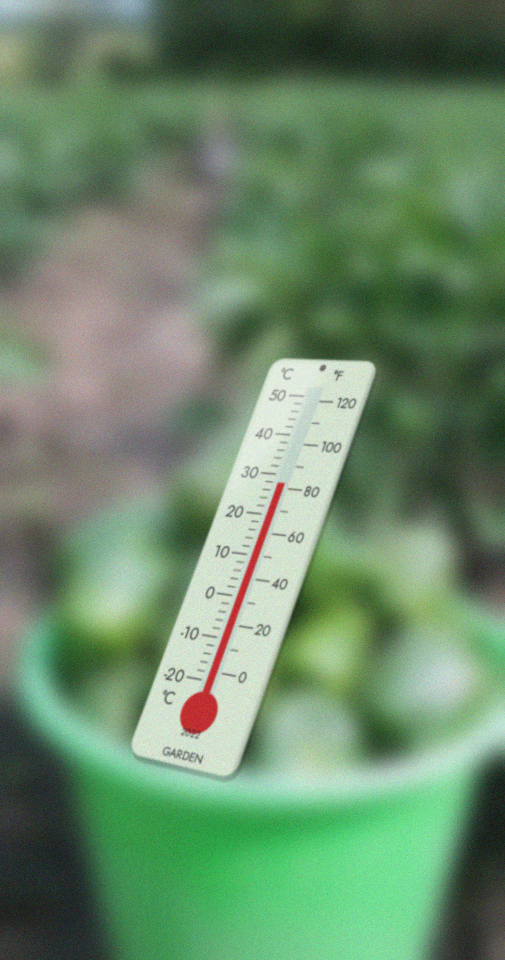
28 °C
